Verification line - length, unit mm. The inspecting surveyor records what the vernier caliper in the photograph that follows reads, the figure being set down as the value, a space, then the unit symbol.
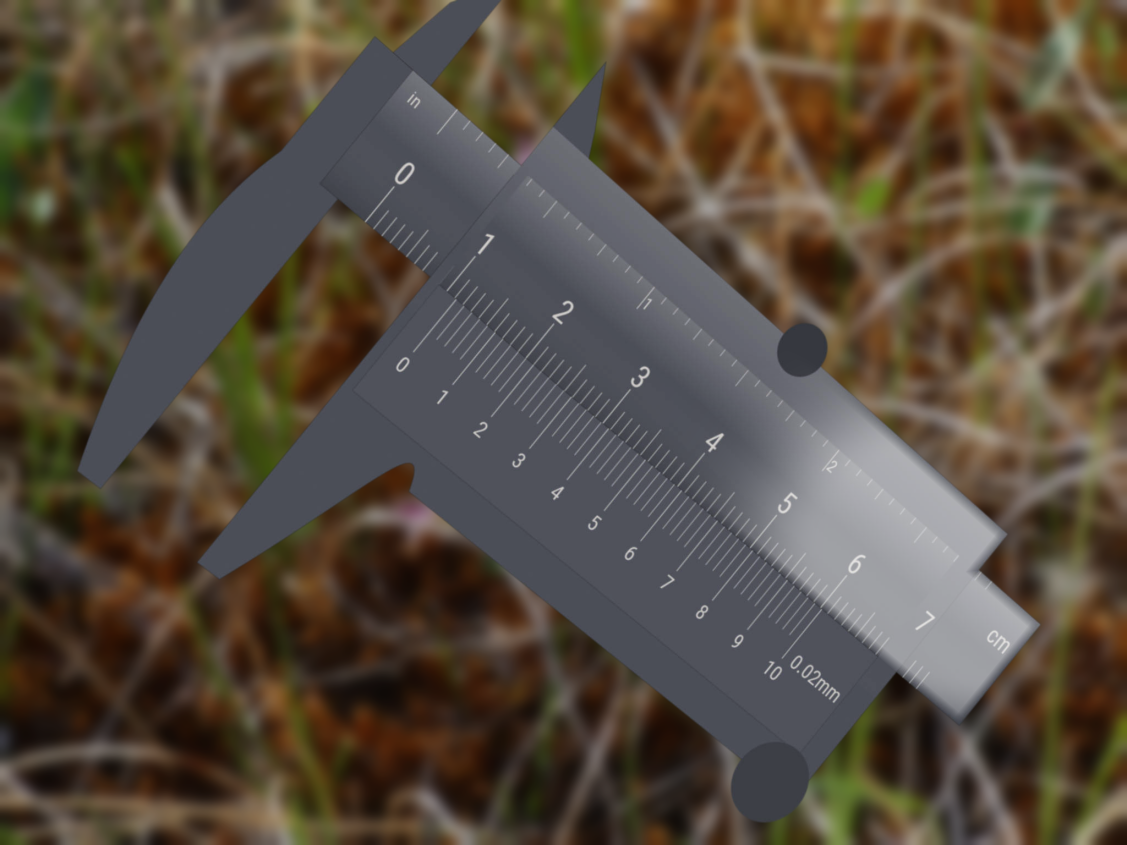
11.2 mm
